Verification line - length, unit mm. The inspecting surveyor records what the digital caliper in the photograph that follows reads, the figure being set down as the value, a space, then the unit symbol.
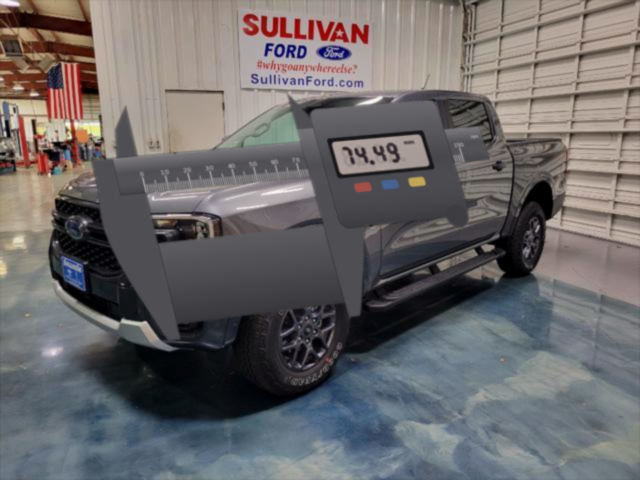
74.49 mm
